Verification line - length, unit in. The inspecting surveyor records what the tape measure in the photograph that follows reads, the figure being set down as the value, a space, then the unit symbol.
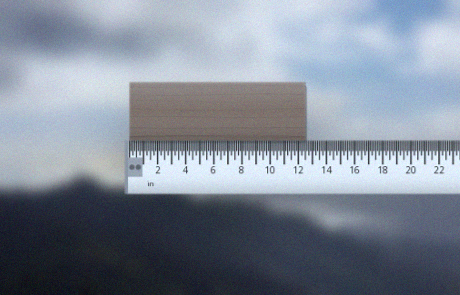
12.5 in
